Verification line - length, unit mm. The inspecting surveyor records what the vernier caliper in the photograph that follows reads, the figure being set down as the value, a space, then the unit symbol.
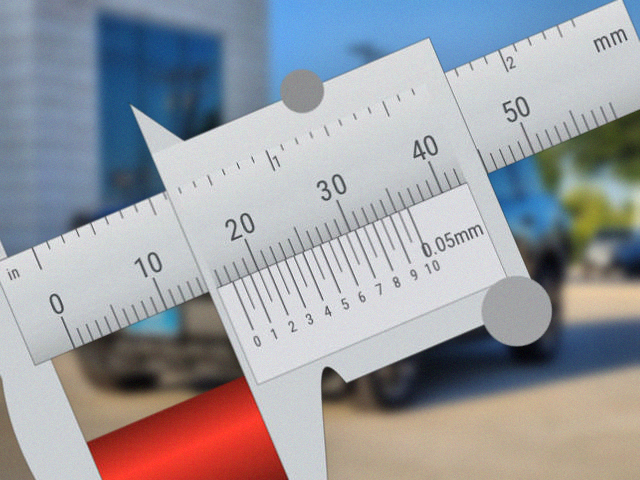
17.2 mm
